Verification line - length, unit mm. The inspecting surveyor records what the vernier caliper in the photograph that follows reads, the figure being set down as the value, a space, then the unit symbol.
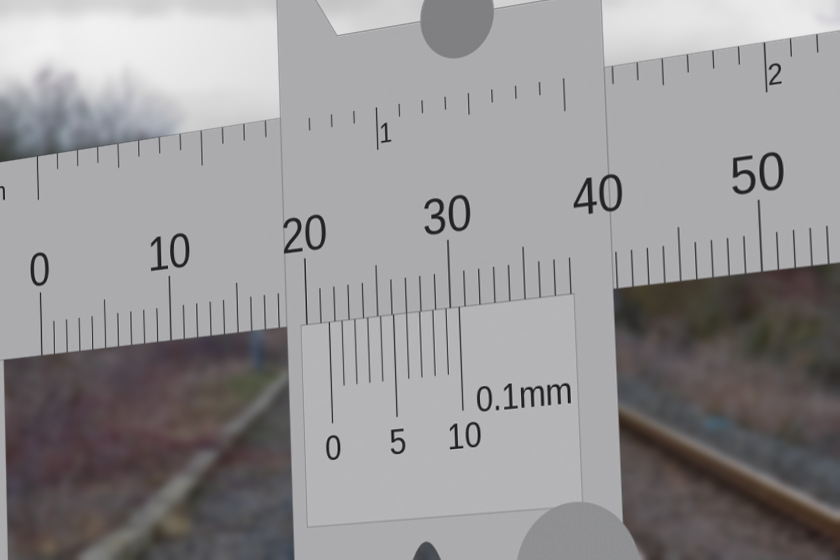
21.6 mm
